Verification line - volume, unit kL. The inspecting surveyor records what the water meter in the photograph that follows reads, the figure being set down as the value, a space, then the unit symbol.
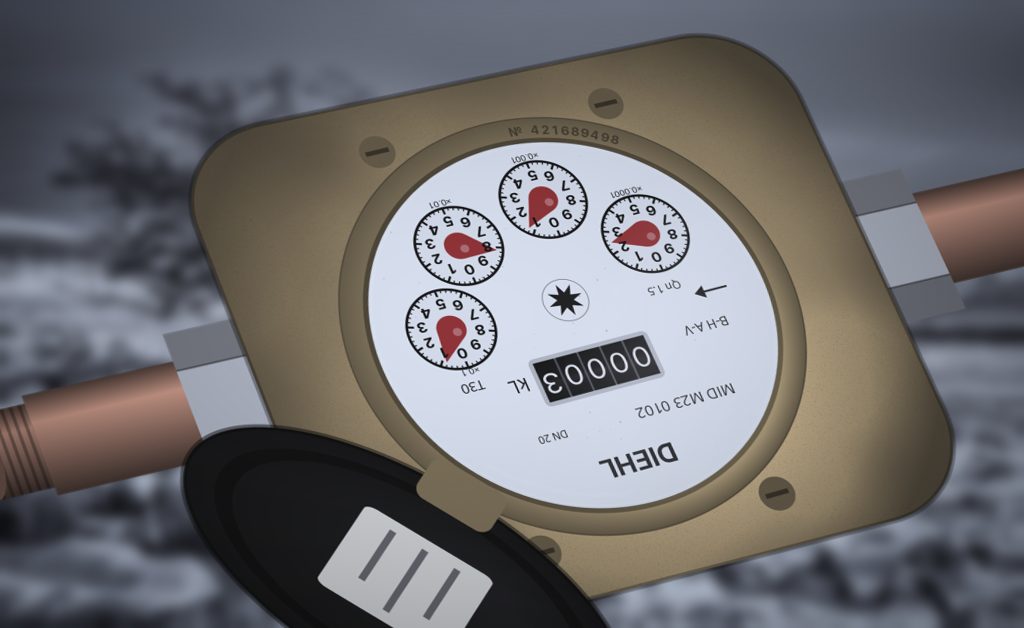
3.0812 kL
